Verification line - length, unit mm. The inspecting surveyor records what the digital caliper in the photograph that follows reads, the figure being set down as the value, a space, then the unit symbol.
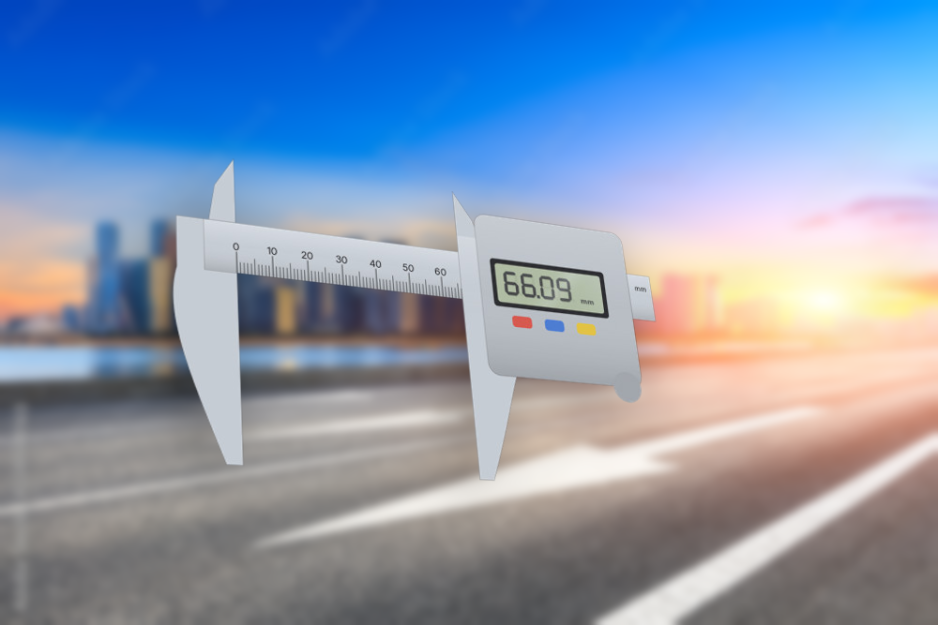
66.09 mm
